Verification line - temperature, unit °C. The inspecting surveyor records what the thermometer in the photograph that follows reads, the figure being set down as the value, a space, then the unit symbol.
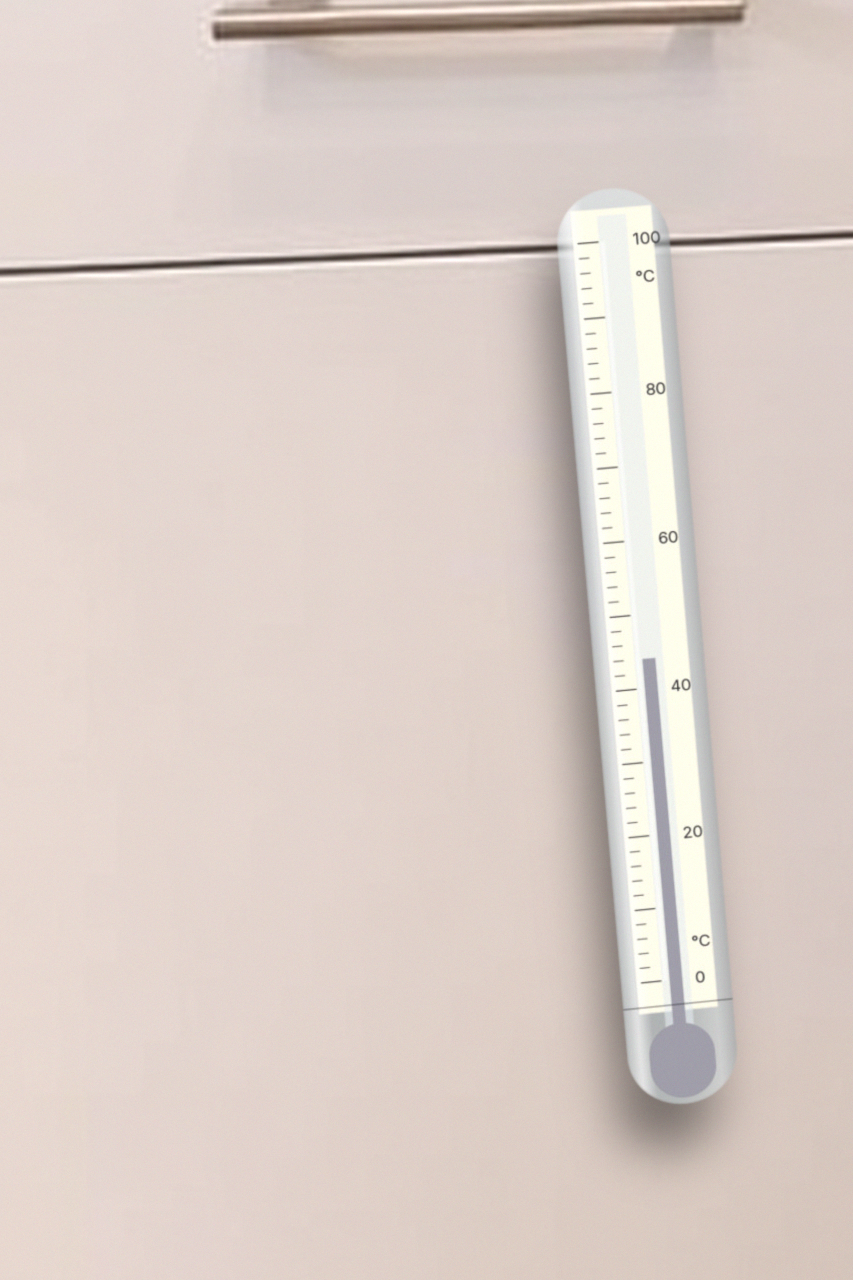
44 °C
